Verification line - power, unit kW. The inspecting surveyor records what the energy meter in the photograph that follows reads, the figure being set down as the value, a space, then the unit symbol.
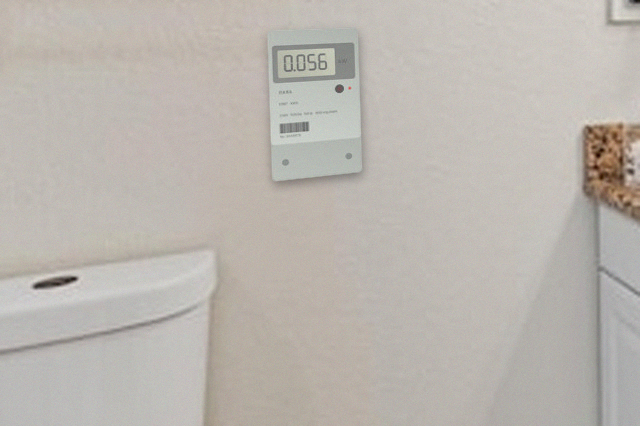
0.056 kW
